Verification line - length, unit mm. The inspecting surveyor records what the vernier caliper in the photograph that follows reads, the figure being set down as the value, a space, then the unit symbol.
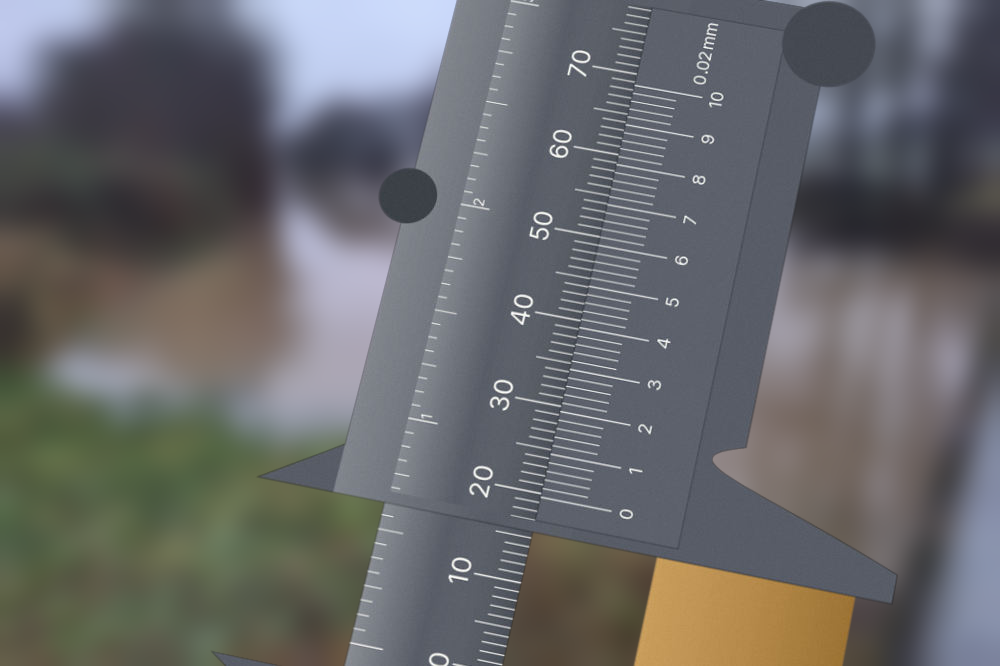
19.6 mm
